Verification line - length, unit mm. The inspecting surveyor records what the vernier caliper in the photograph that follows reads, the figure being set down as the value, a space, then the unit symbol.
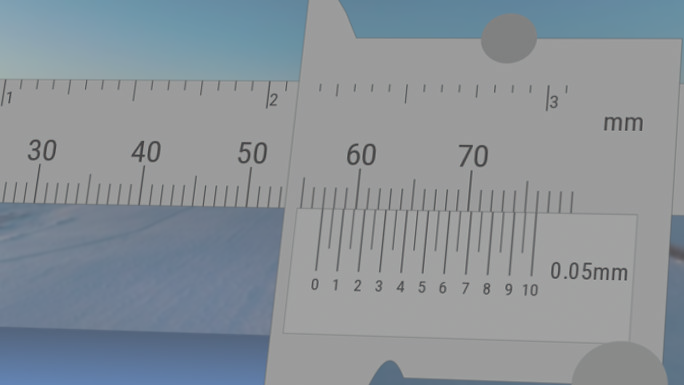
57.0 mm
